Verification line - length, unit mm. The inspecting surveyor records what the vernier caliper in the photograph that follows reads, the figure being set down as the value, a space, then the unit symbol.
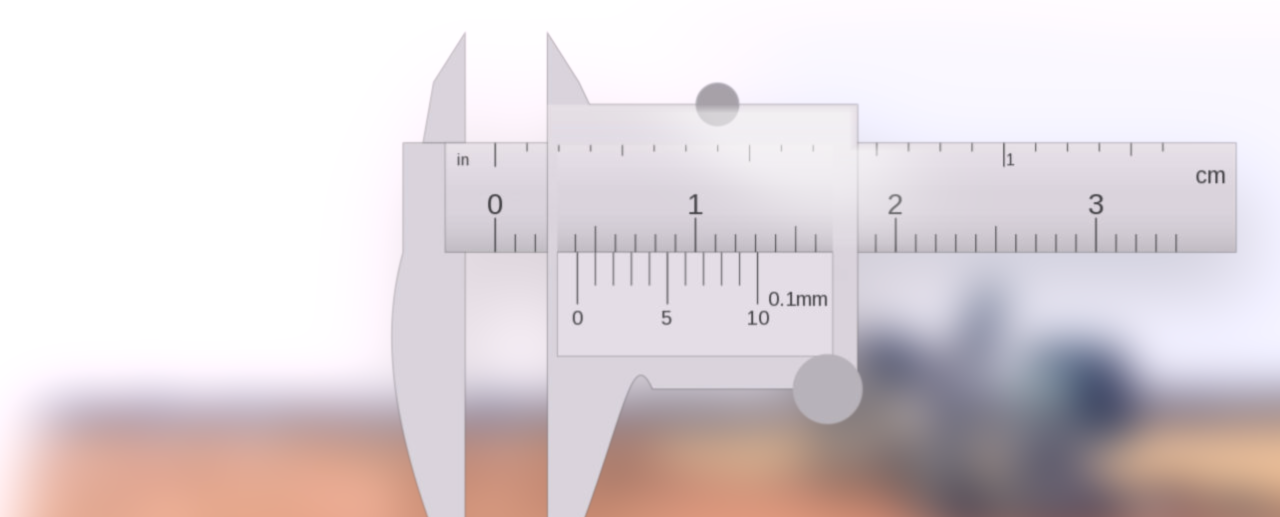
4.1 mm
